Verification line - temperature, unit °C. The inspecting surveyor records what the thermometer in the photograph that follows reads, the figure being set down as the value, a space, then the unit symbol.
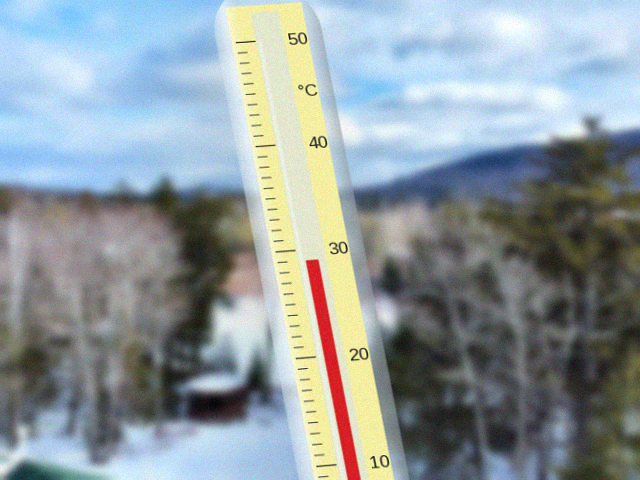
29 °C
